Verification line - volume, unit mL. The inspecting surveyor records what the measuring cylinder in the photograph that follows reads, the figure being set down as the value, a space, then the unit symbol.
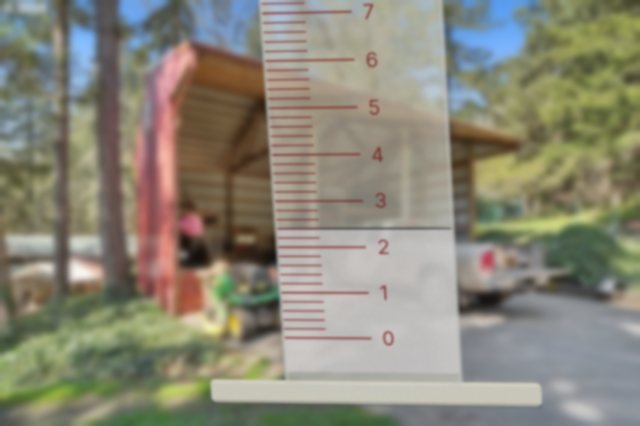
2.4 mL
